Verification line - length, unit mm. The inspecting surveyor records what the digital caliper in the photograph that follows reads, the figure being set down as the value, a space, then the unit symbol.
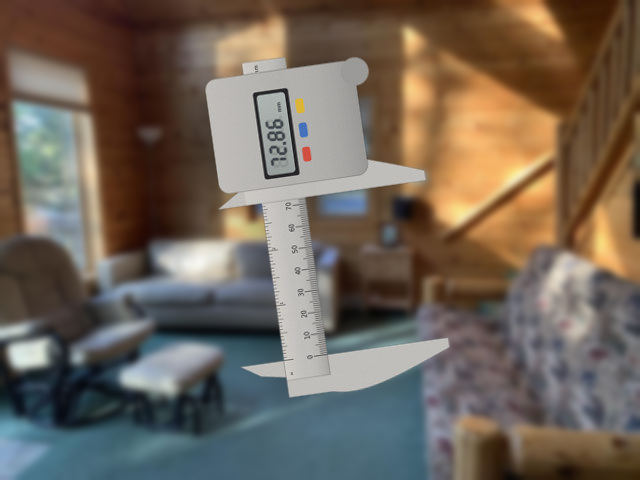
72.86 mm
